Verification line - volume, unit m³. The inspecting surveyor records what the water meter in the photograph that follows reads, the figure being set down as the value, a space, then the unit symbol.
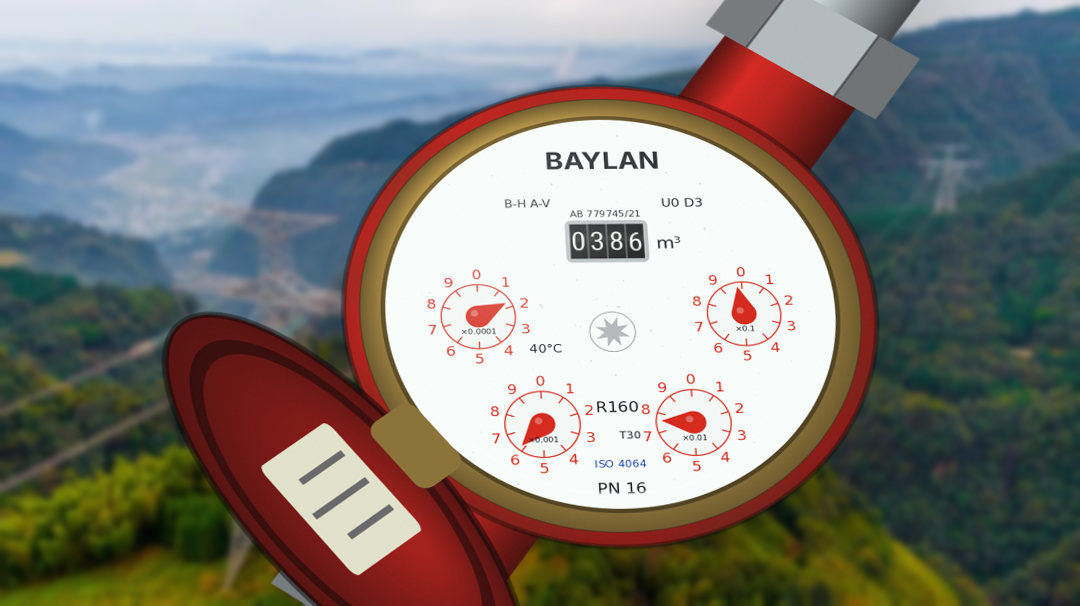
385.9761 m³
